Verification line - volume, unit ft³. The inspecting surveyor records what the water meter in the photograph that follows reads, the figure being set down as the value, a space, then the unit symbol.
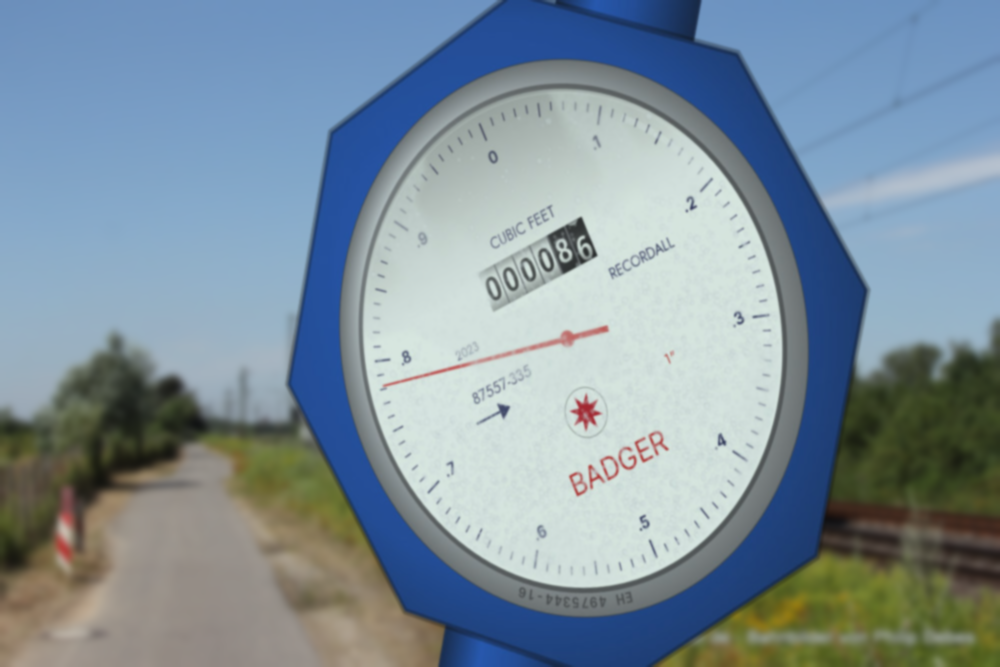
85.78 ft³
